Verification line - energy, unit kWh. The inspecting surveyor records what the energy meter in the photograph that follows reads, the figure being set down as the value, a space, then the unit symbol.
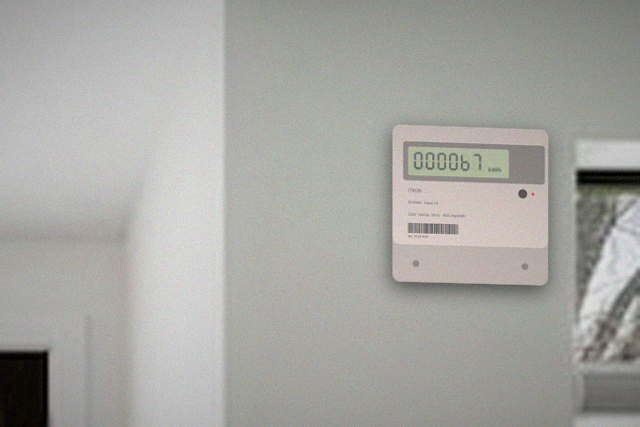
67 kWh
